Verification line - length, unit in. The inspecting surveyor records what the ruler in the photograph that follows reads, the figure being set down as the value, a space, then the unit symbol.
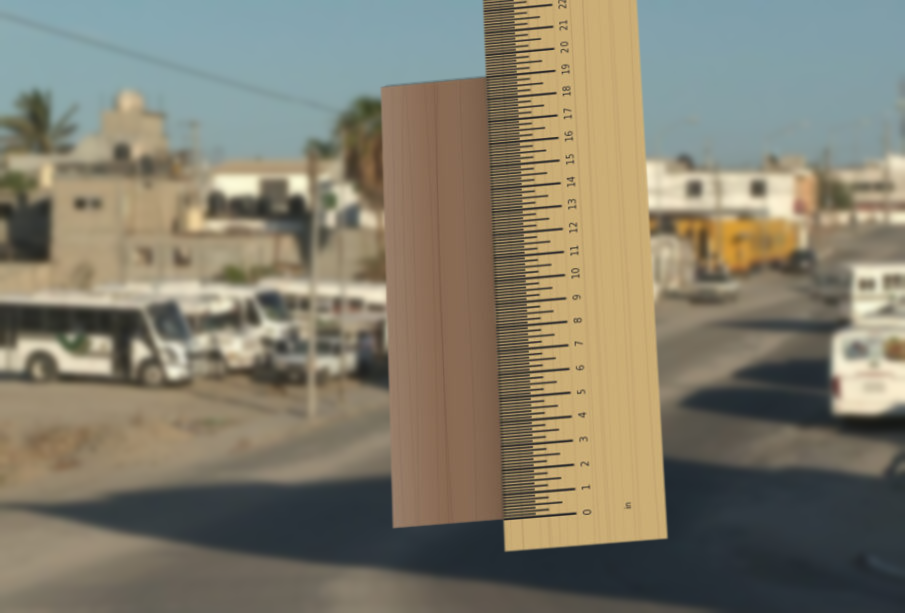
19 in
